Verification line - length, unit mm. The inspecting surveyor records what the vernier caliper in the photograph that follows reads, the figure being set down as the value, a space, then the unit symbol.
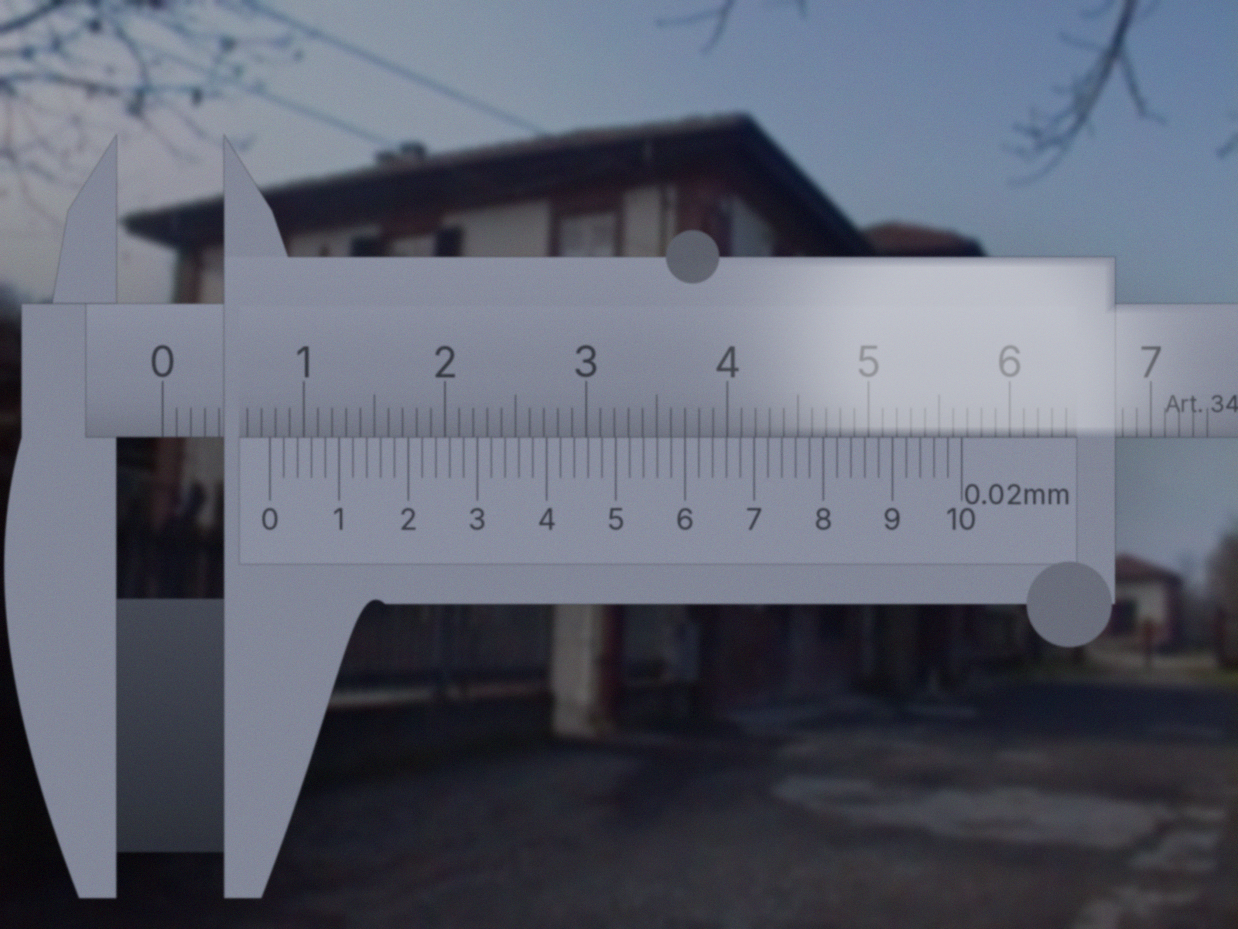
7.6 mm
